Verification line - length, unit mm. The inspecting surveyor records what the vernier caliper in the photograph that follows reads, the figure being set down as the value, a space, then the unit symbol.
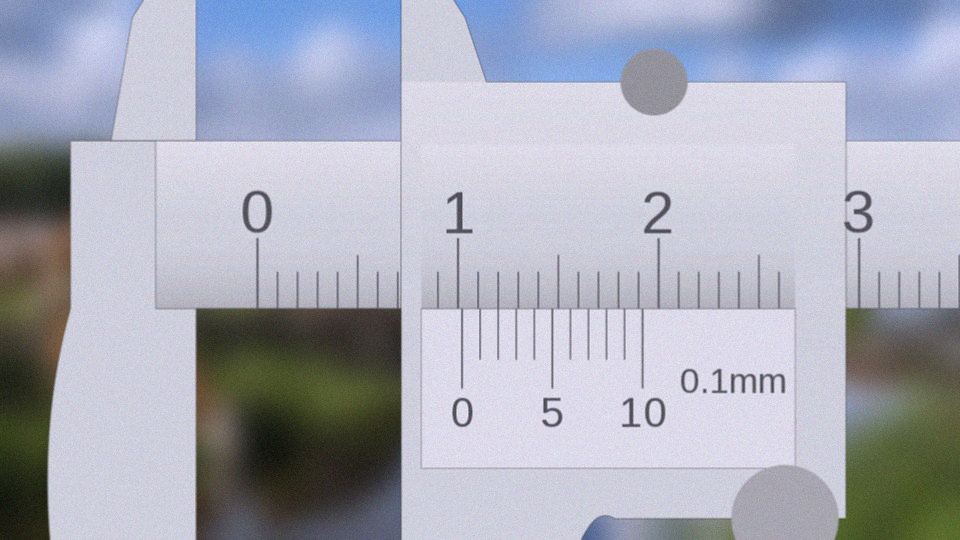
10.2 mm
